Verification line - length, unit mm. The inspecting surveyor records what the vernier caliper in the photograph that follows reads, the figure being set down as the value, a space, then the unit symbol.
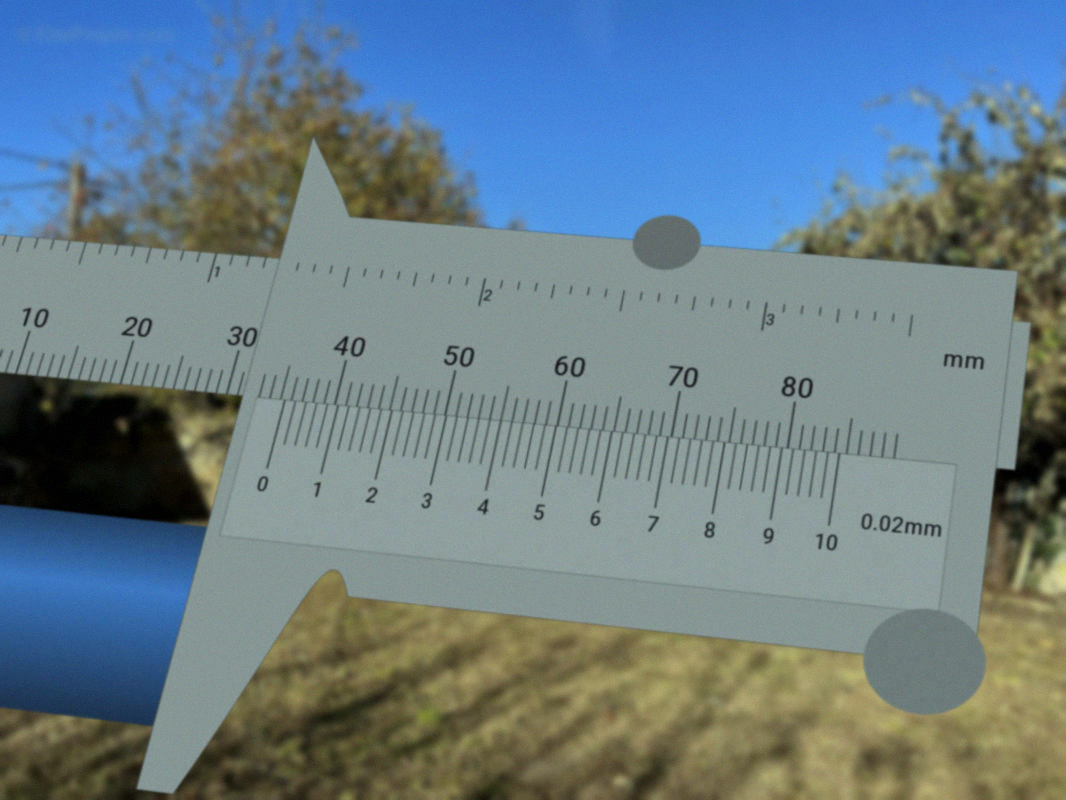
35.4 mm
